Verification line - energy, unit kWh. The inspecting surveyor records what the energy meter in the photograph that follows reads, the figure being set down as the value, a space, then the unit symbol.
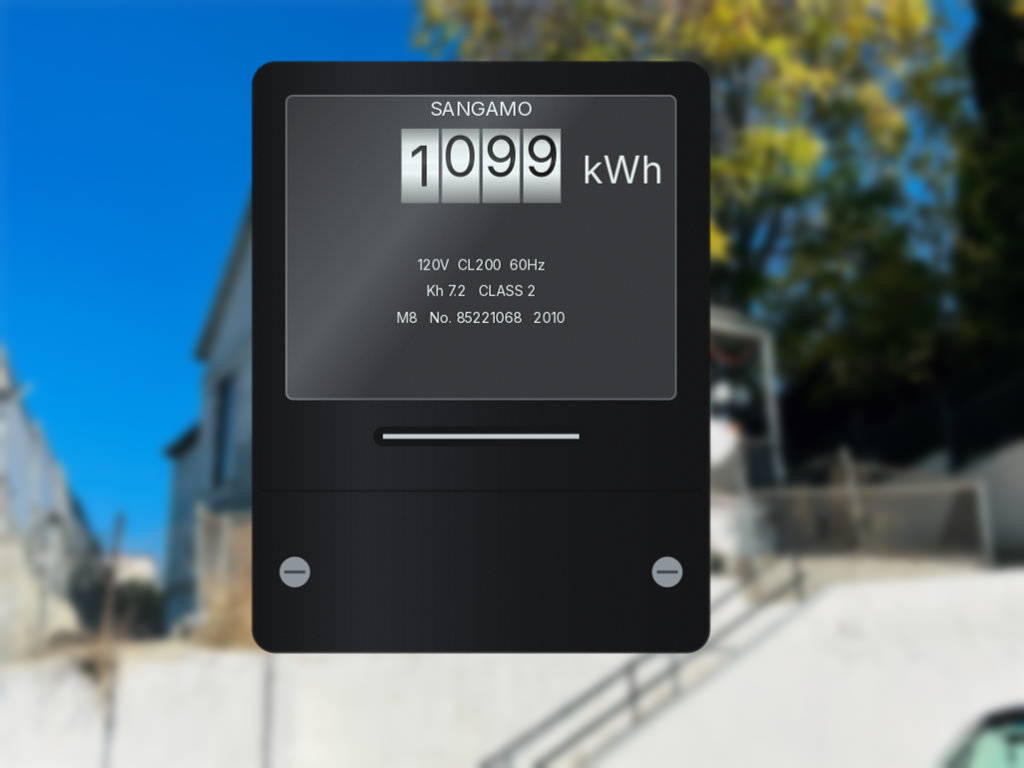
1099 kWh
